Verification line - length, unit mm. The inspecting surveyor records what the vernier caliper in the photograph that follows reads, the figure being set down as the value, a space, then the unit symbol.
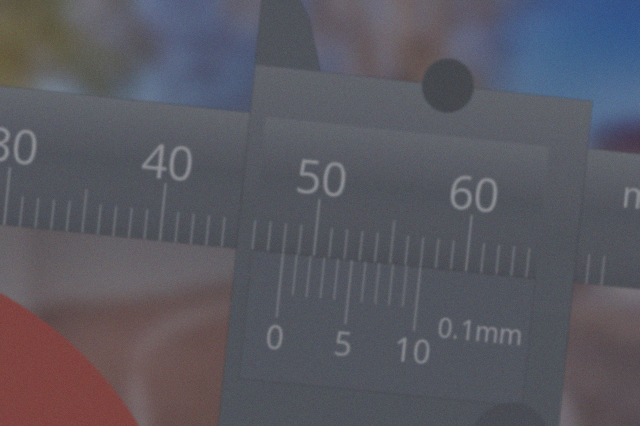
48.0 mm
